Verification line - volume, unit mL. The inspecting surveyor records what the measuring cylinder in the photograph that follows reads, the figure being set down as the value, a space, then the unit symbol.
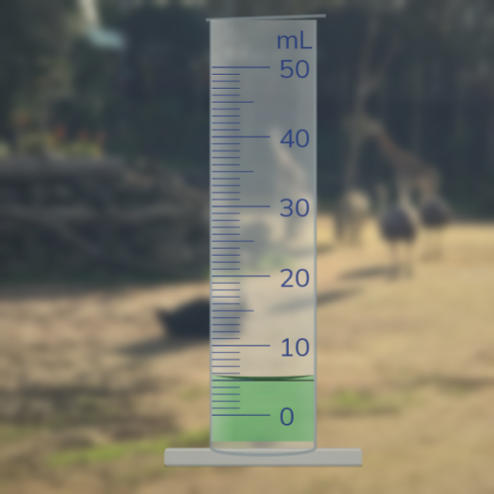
5 mL
